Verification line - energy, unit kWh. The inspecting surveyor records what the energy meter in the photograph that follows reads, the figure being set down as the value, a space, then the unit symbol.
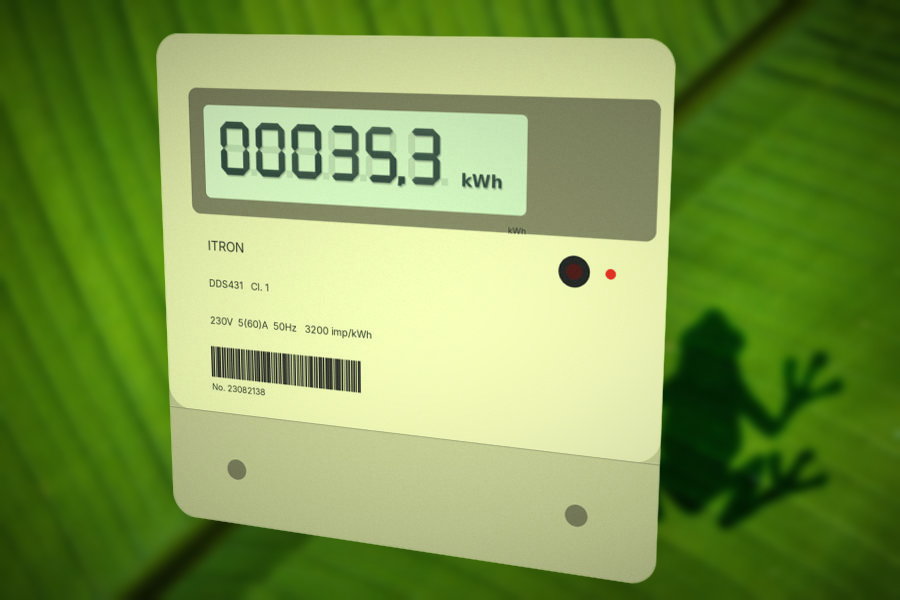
35.3 kWh
